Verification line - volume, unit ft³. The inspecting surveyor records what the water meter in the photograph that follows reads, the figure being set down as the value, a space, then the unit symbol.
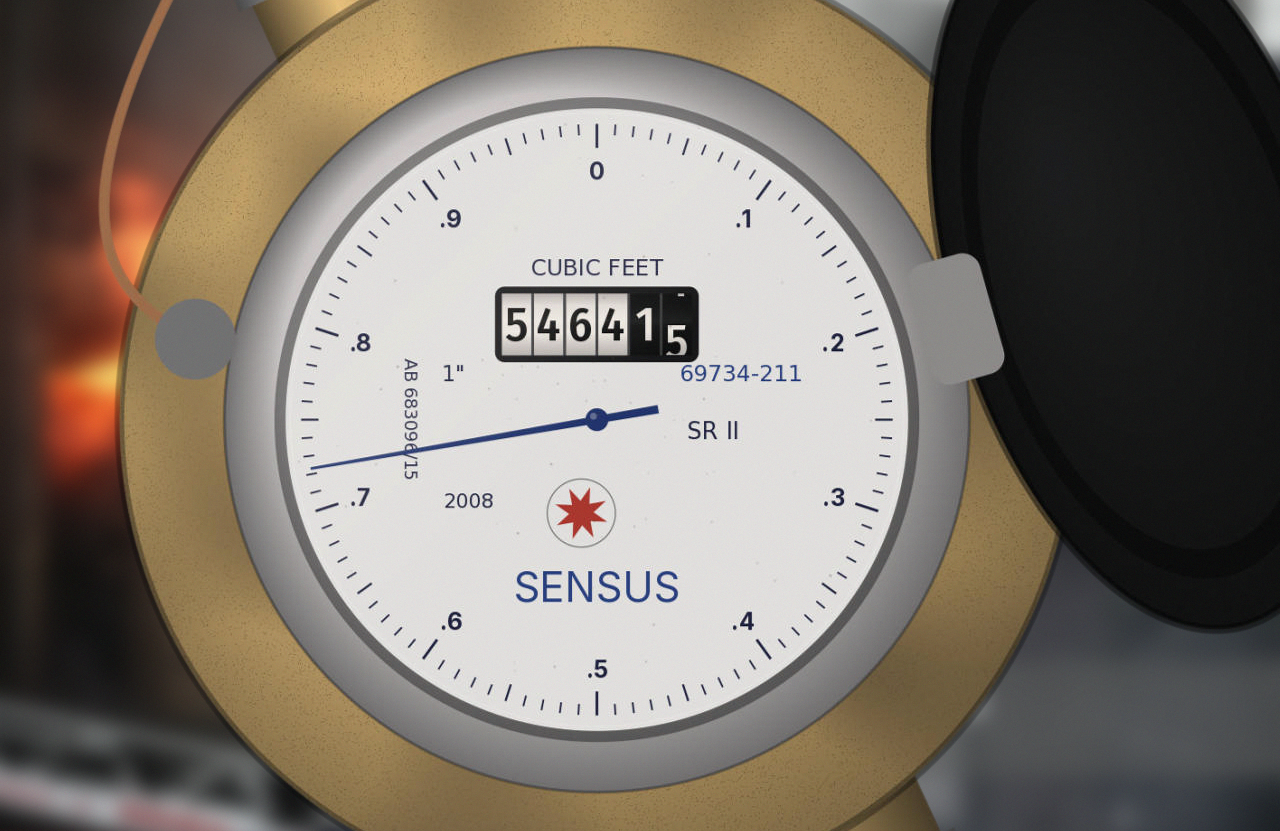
546414.72 ft³
